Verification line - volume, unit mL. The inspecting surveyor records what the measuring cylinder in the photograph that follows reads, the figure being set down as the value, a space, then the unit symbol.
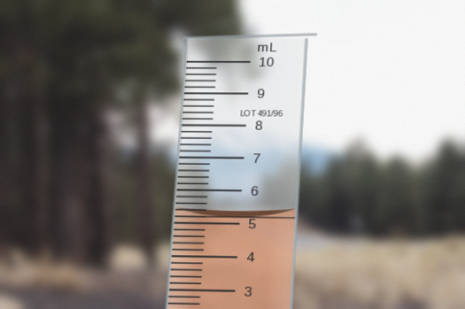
5.2 mL
